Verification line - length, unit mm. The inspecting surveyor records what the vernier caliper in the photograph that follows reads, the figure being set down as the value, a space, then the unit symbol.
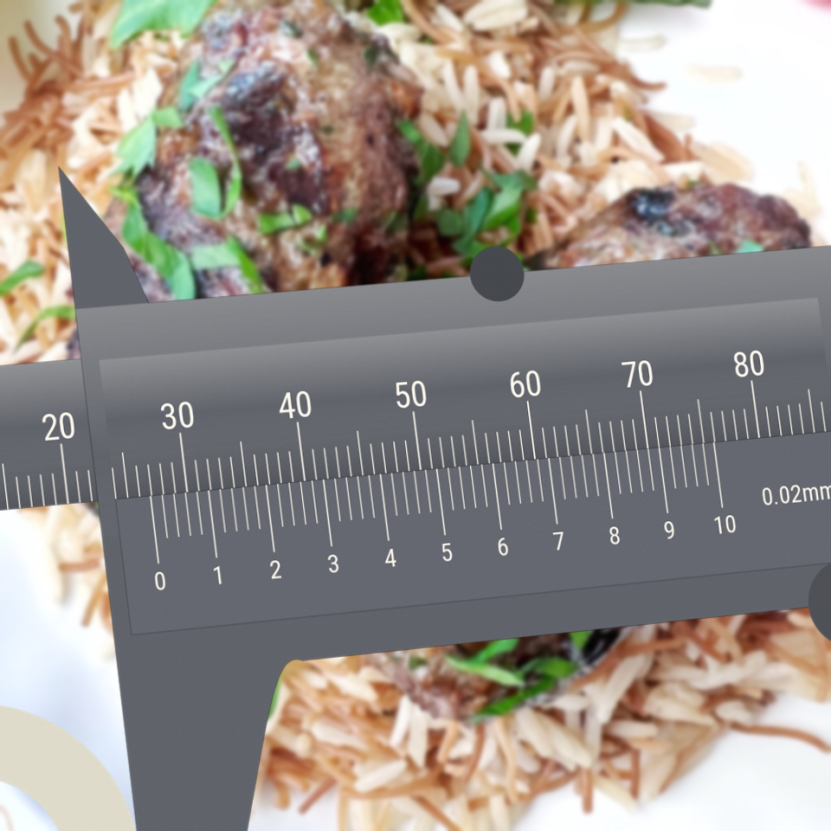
26.9 mm
